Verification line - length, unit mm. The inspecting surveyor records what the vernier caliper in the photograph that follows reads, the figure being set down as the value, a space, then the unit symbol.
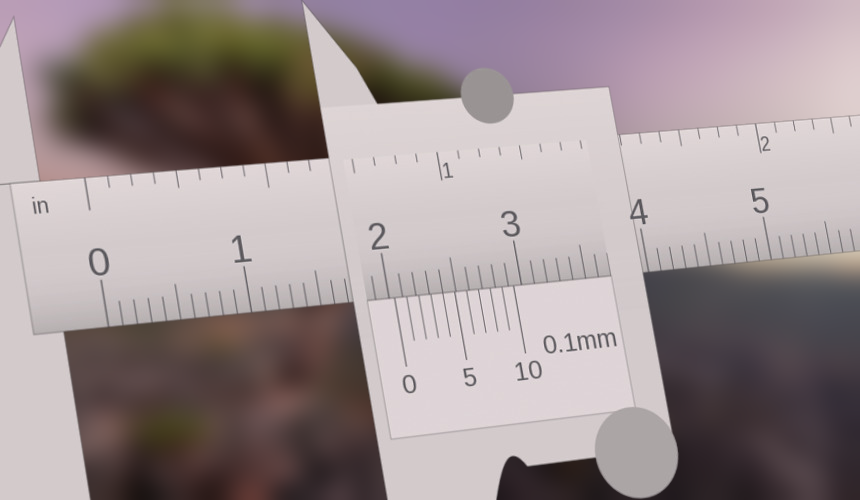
20.4 mm
